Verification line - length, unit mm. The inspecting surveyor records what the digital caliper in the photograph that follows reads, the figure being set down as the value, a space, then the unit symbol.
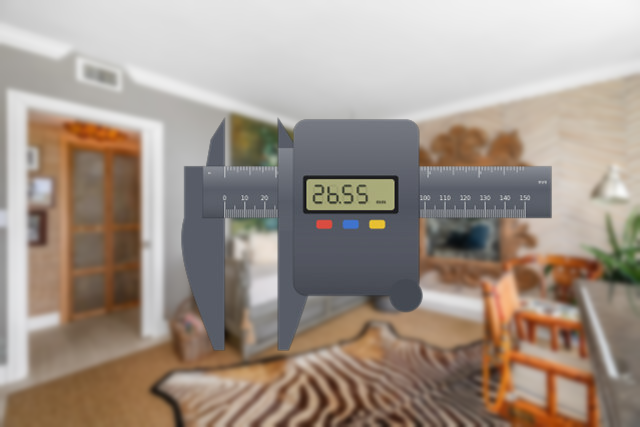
26.55 mm
